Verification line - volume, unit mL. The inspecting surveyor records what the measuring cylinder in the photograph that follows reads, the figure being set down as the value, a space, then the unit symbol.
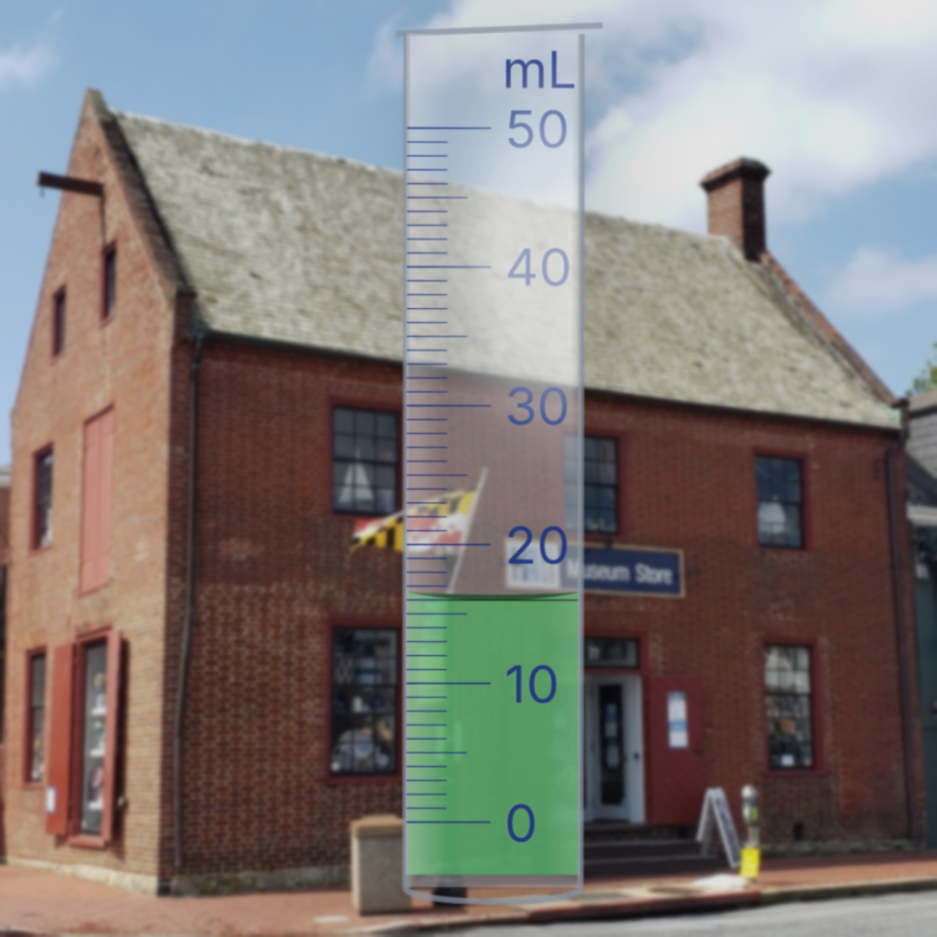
16 mL
